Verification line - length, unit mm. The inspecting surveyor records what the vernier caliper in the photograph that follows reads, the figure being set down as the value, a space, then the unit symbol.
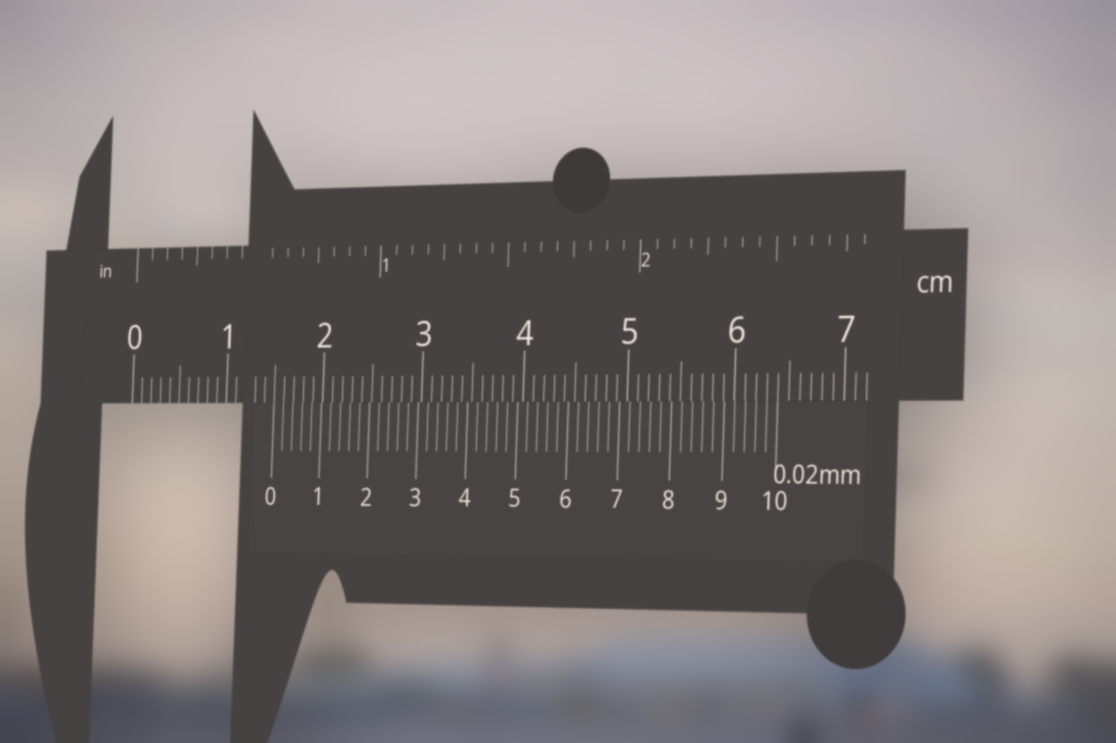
15.0 mm
